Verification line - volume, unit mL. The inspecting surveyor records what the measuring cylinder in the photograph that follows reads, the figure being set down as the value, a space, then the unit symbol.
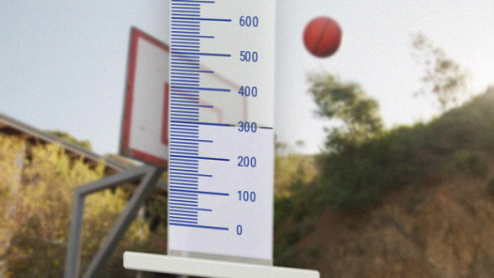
300 mL
